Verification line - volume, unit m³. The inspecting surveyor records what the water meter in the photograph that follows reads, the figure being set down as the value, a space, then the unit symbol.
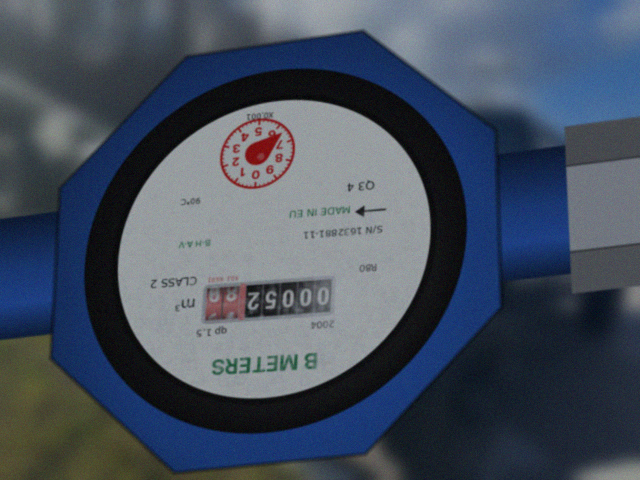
52.796 m³
